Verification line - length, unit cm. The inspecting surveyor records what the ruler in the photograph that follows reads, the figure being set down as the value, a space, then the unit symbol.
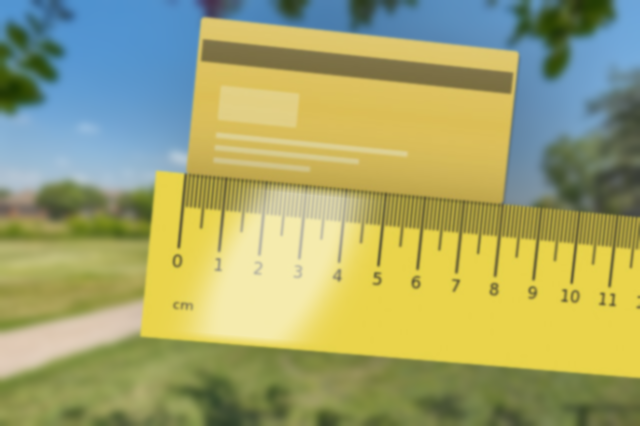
8 cm
